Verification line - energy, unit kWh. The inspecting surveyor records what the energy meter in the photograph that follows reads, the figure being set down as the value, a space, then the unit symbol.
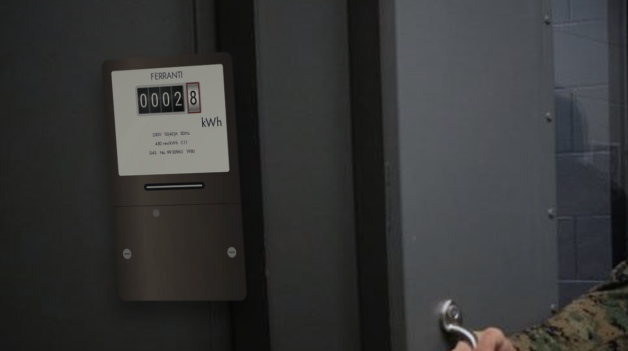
2.8 kWh
